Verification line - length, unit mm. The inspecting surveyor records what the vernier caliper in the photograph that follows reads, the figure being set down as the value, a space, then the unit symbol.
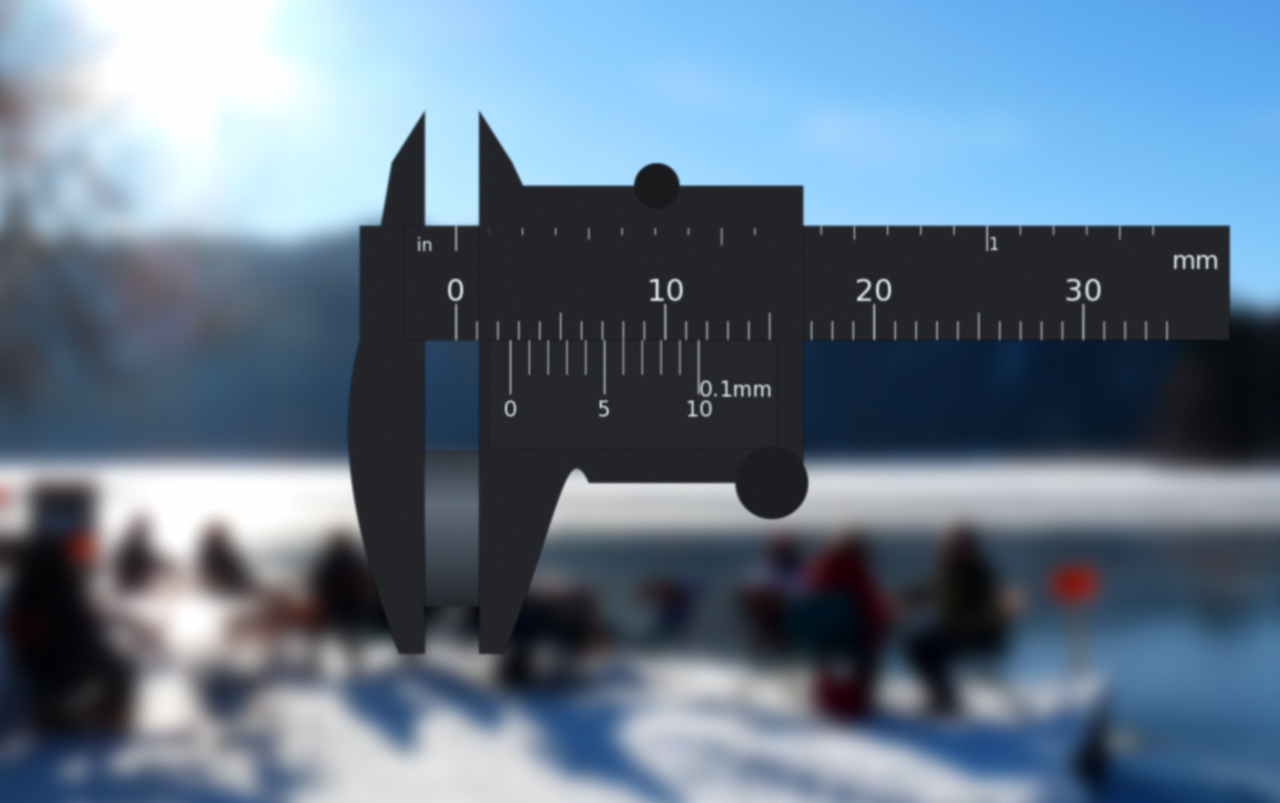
2.6 mm
